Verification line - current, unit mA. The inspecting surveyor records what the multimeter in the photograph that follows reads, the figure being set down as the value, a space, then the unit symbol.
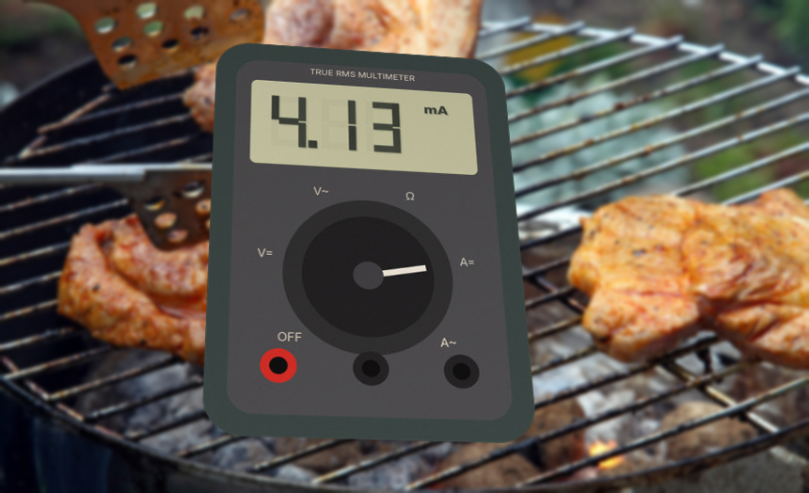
4.13 mA
